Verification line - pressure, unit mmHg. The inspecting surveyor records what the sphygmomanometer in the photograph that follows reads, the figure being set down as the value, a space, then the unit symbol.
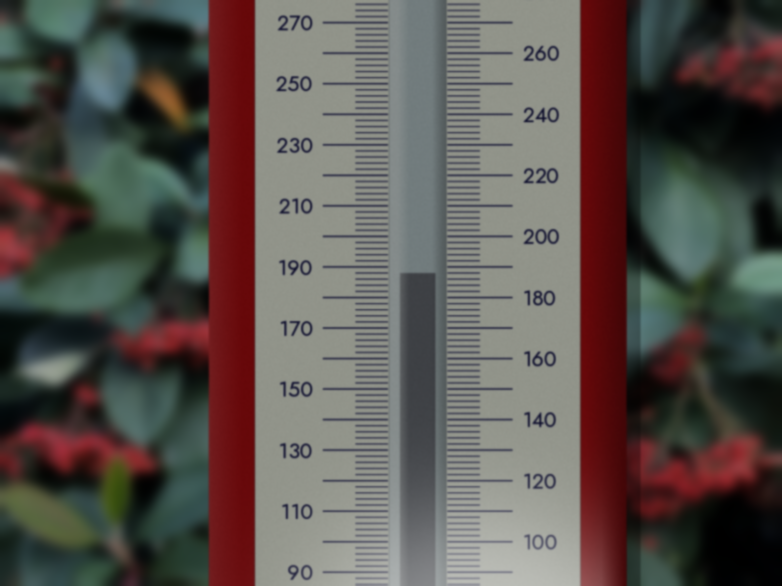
188 mmHg
